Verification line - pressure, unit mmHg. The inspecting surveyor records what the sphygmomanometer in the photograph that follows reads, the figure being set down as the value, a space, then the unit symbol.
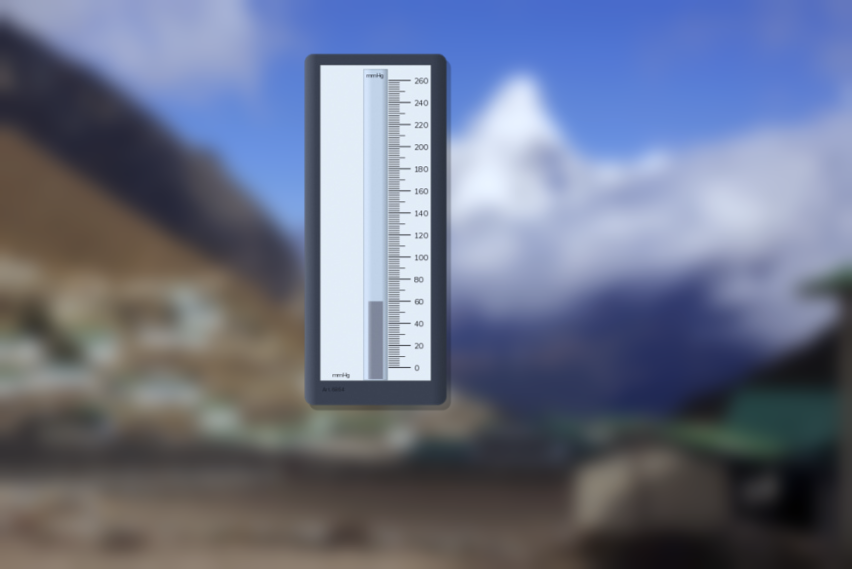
60 mmHg
